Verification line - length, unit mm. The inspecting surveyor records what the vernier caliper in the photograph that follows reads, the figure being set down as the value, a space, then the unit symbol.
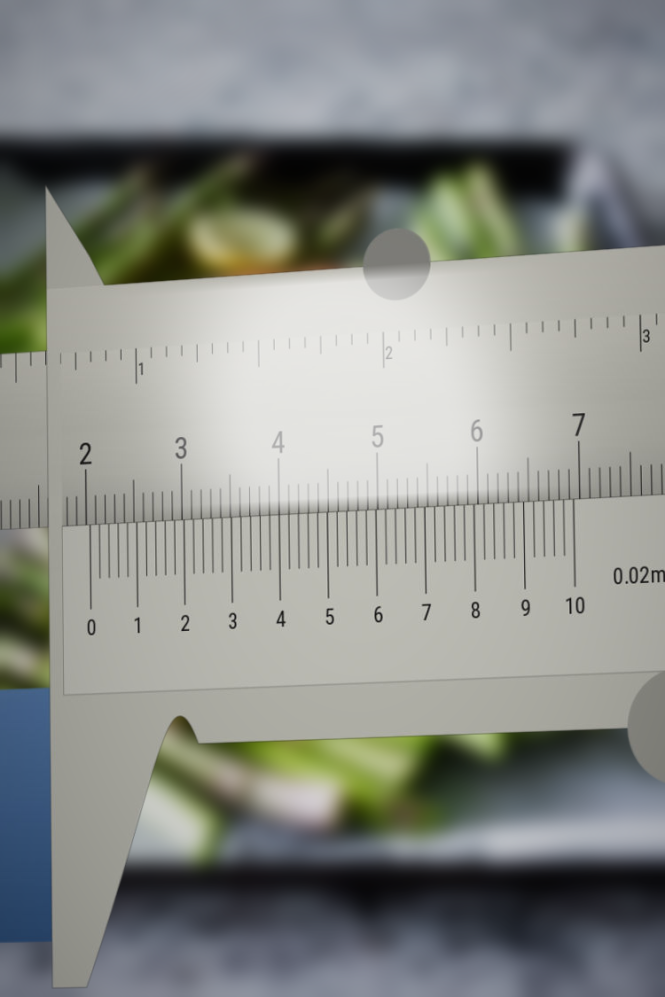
20.4 mm
